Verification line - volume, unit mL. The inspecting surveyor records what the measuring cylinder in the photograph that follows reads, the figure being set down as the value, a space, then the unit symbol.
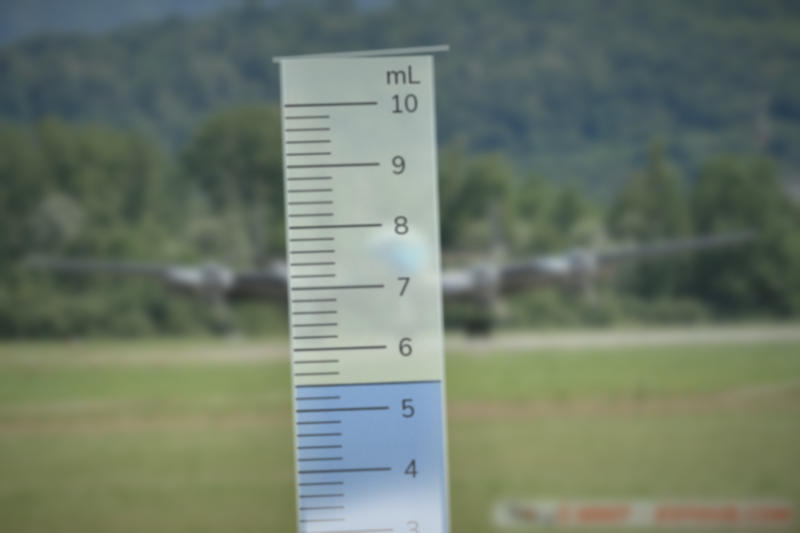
5.4 mL
